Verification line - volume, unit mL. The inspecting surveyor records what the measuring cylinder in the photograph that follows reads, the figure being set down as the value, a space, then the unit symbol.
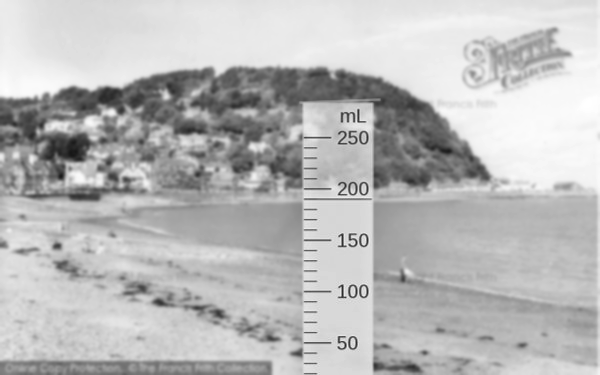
190 mL
